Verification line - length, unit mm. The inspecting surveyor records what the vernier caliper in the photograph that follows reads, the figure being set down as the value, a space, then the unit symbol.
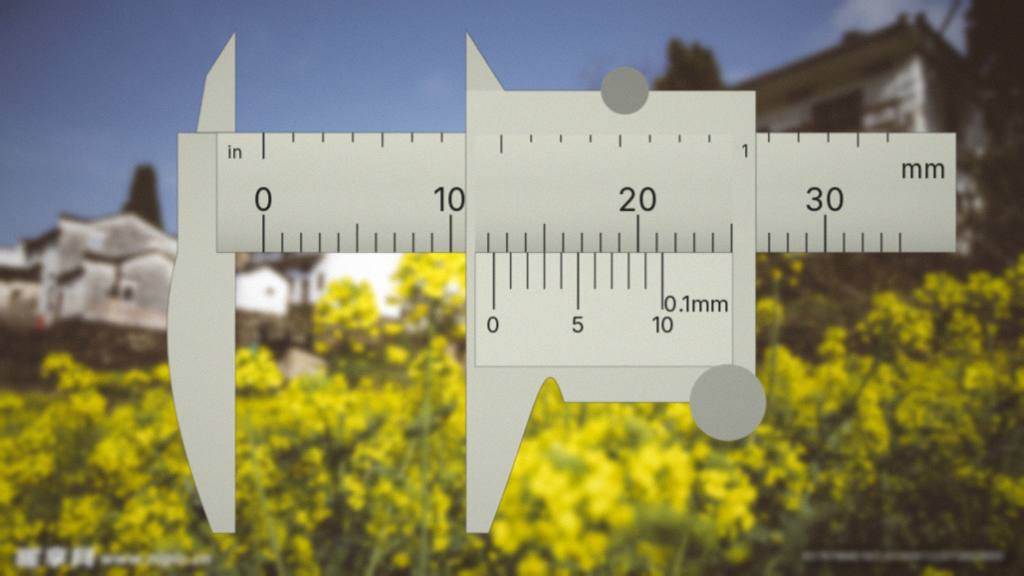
12.3 mm
